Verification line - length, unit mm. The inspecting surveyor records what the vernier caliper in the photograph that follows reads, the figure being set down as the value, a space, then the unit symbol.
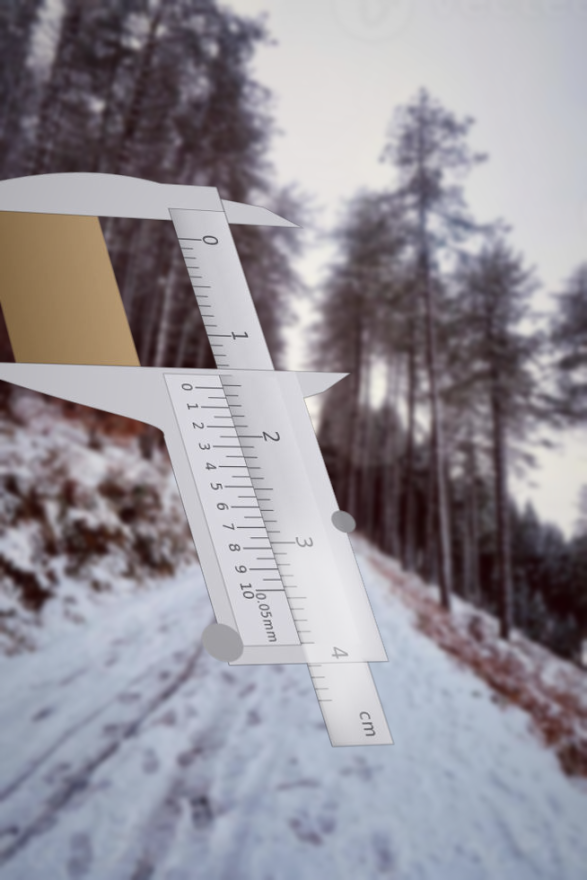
15.3 mm
